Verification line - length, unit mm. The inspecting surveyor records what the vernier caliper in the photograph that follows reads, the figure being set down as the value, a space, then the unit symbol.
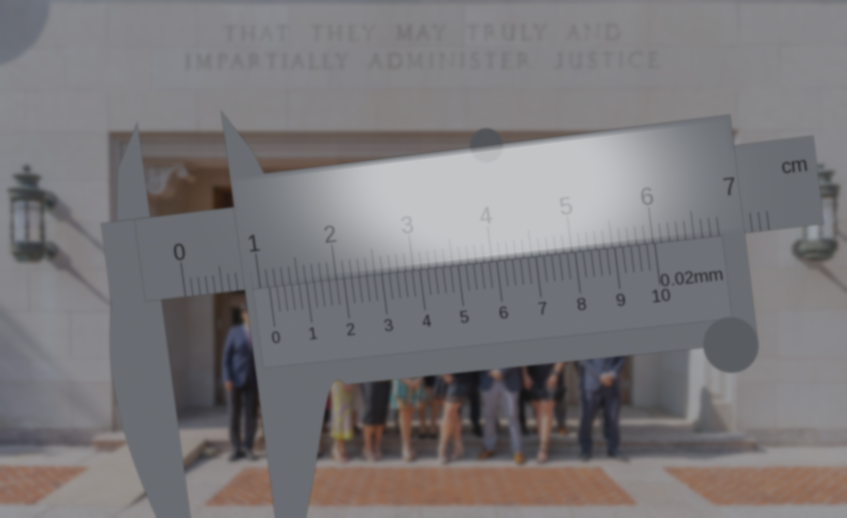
11.2 mm
